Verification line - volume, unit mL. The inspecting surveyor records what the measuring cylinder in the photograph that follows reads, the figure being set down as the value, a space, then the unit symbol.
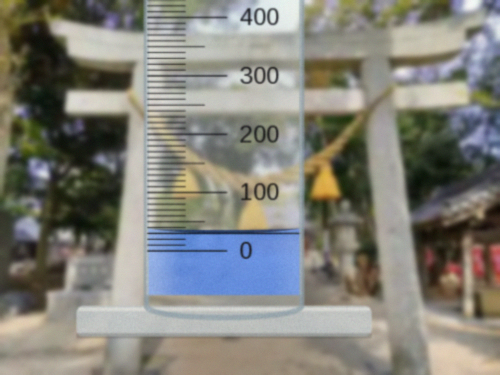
30 mL
